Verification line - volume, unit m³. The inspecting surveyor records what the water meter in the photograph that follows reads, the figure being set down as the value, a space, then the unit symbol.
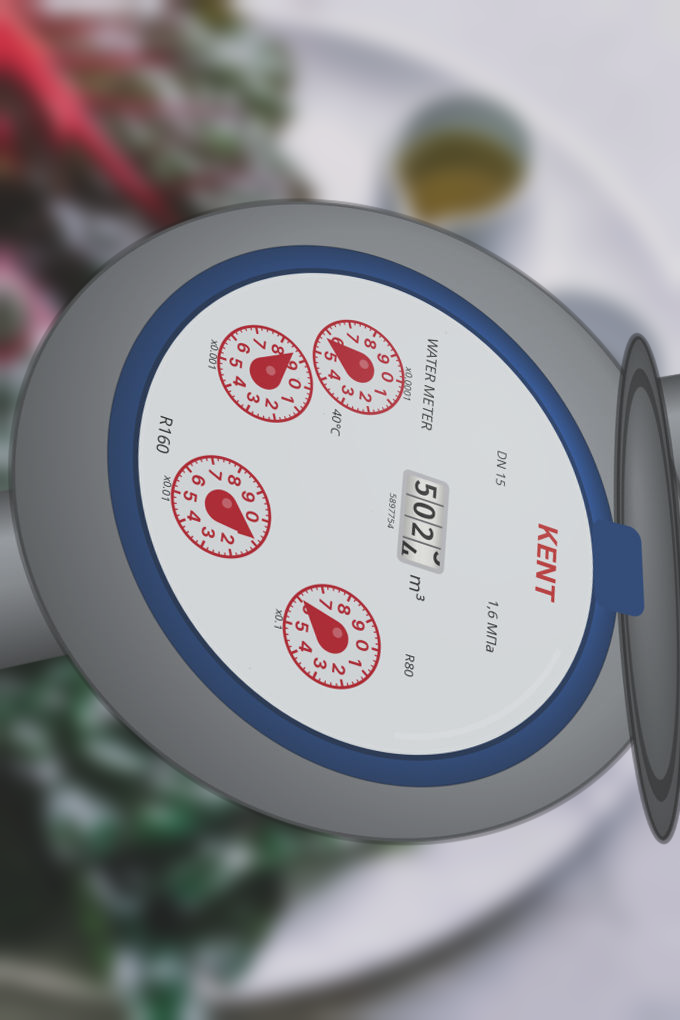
5023.6085 m³
